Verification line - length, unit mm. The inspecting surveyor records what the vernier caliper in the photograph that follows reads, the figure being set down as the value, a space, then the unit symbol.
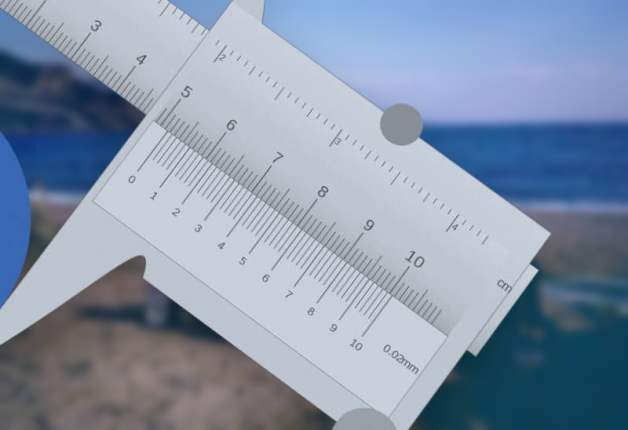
51.6 mm
